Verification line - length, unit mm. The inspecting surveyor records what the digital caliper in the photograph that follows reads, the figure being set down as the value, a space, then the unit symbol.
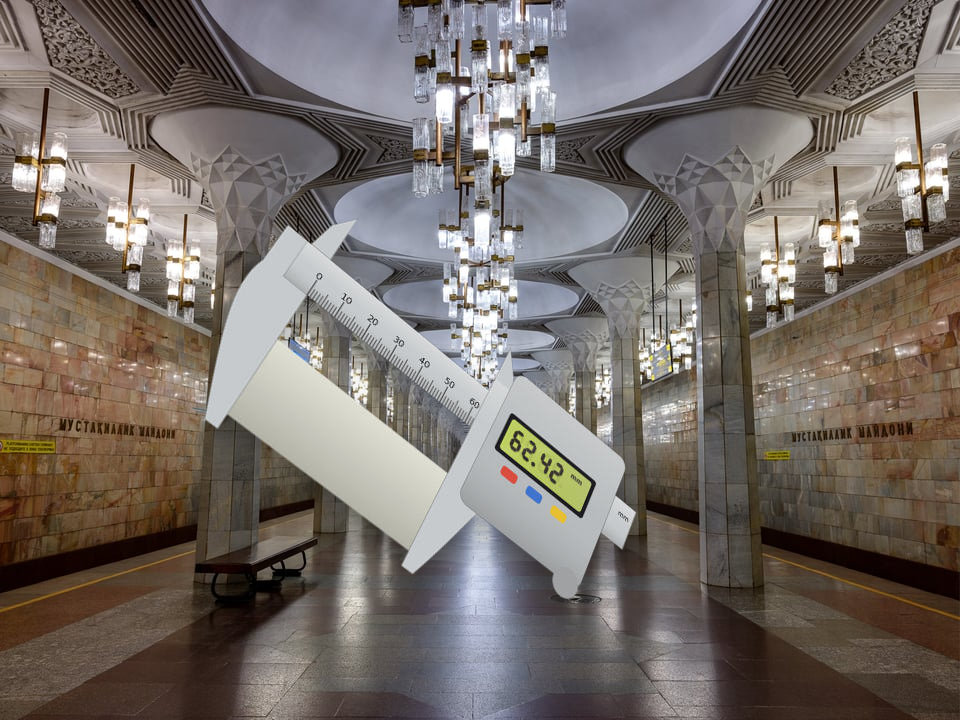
62.42 mm
